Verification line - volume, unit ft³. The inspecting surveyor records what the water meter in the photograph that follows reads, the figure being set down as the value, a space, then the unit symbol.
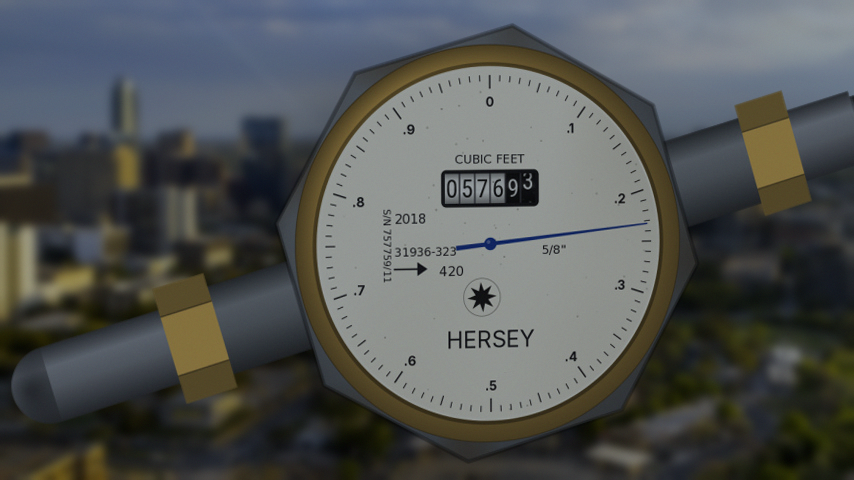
57693.23 ft³
